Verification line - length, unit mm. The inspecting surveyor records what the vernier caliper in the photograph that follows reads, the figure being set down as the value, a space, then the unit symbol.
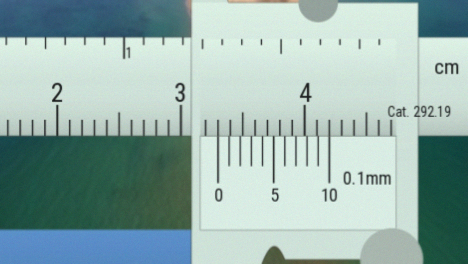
33.0 mm
